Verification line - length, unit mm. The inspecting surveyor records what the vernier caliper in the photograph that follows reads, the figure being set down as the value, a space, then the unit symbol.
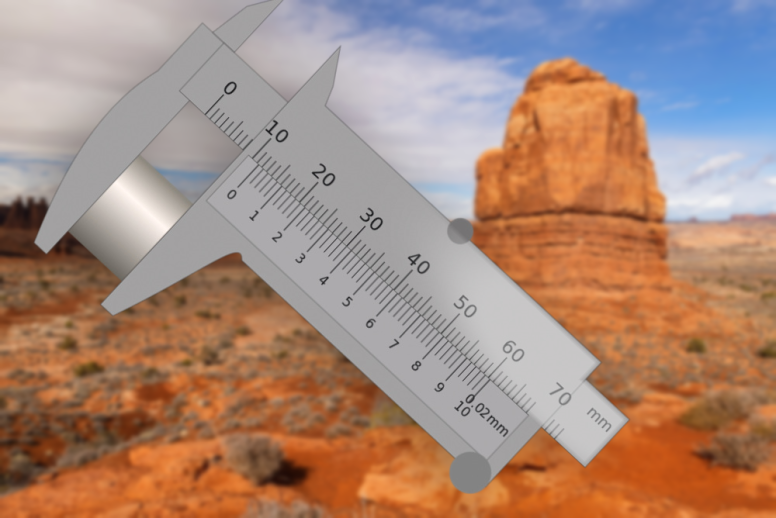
11.4 mm
